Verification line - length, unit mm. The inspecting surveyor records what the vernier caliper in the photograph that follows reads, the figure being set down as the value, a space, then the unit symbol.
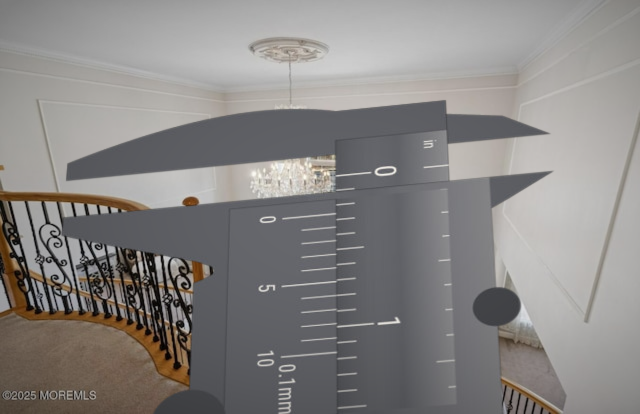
2.6 mm
